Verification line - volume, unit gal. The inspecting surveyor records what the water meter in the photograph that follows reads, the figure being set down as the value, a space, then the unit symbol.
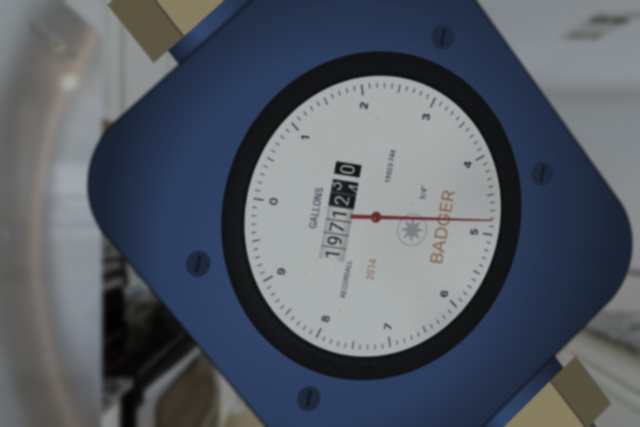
1971234.8 gal
